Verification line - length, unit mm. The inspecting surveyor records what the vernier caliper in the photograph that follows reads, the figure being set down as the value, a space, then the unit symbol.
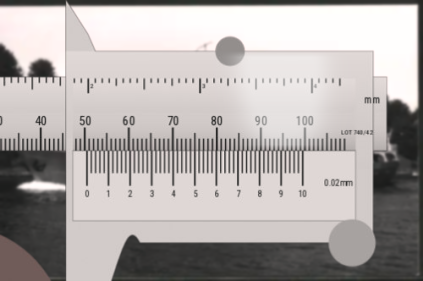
50.5 mm
